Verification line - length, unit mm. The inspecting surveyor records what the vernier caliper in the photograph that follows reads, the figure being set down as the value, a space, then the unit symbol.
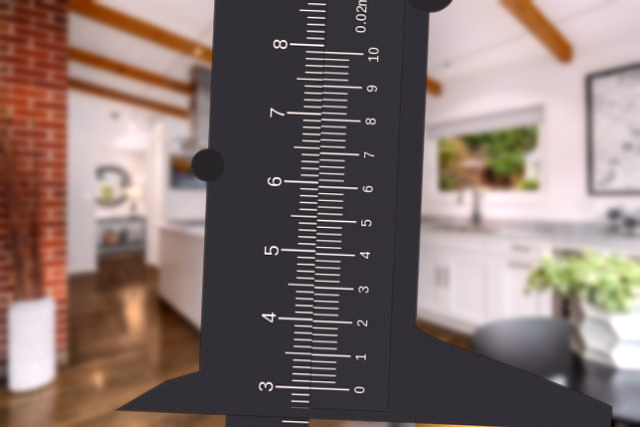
30.0 mm
